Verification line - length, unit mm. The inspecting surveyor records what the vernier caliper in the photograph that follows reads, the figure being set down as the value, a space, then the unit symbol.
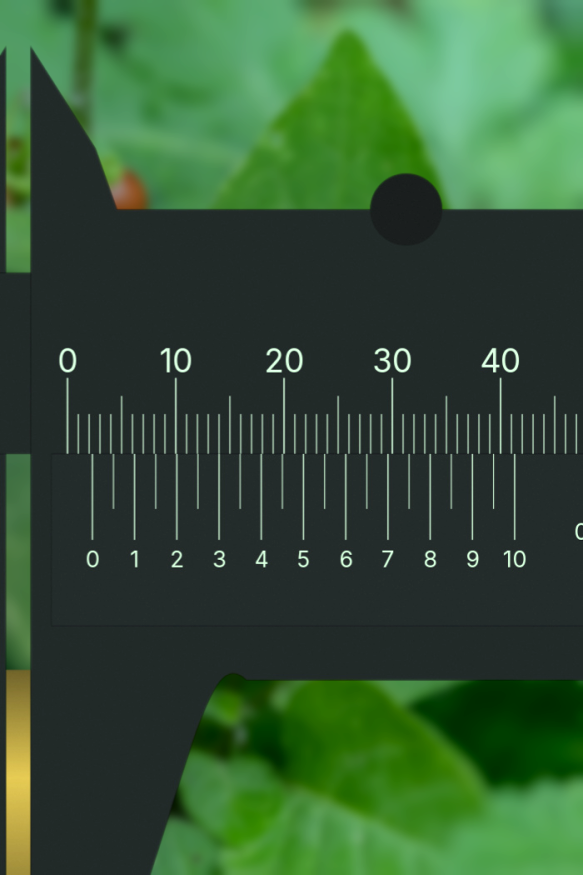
2.3 mm
